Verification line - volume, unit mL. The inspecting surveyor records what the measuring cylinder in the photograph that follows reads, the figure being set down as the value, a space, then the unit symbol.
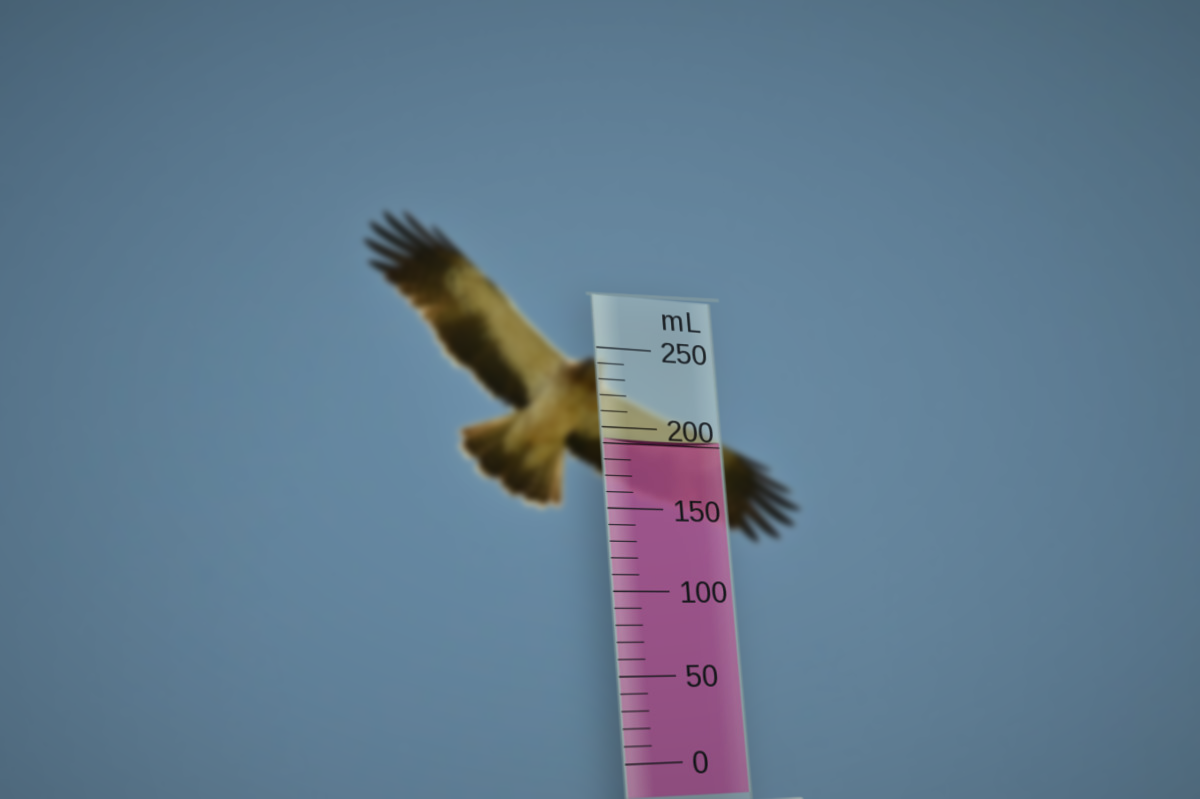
190 mL
